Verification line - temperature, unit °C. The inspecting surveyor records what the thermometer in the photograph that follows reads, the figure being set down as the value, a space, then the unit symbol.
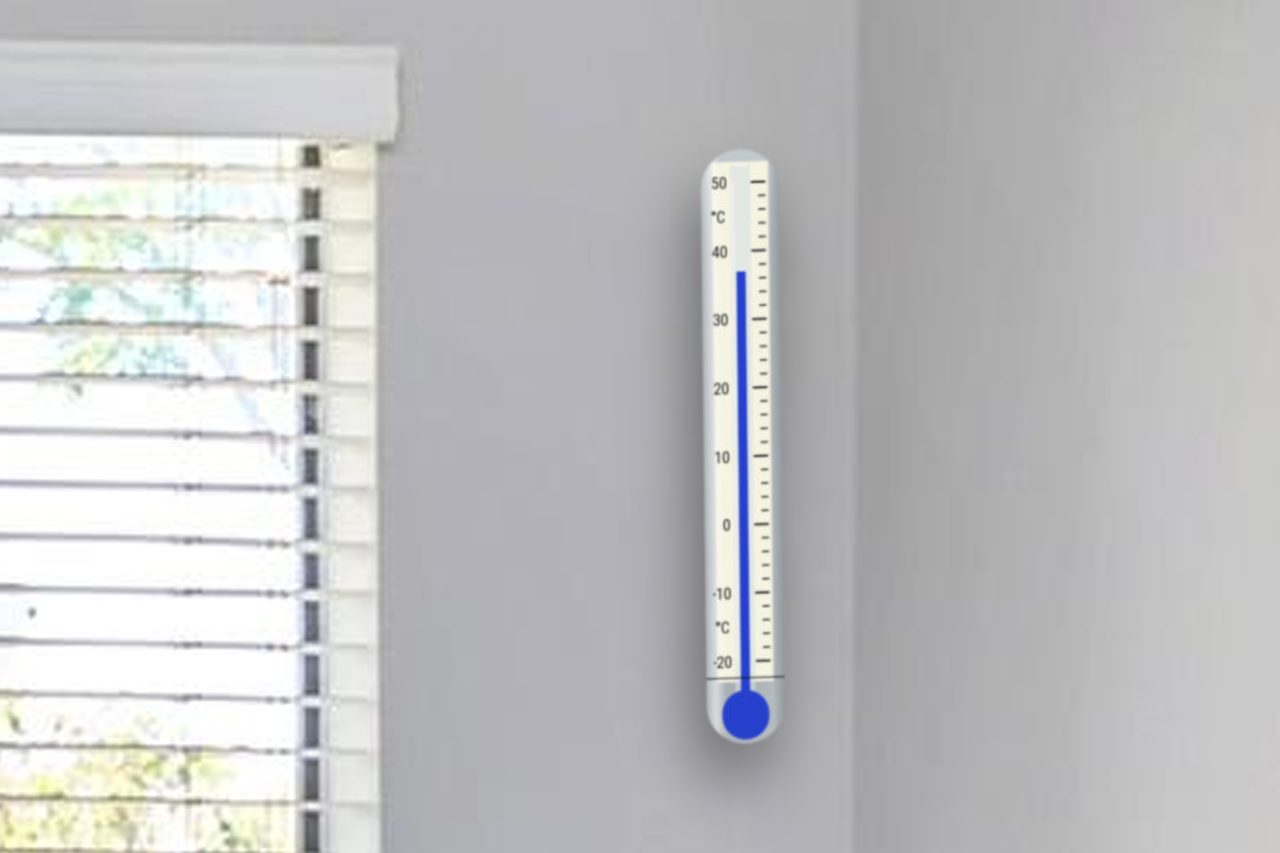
37 °C
